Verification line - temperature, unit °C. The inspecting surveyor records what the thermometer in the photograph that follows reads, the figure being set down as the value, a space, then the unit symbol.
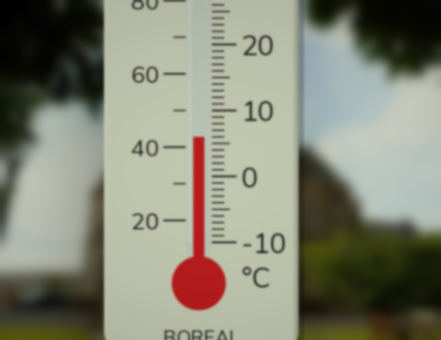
6 °C
